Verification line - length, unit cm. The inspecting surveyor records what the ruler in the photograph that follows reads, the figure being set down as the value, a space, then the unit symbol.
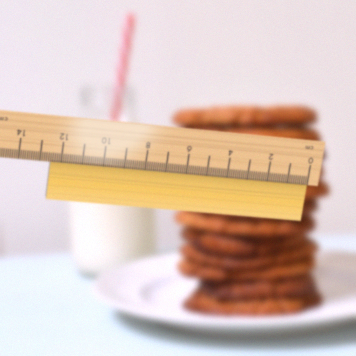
12.5 cm
